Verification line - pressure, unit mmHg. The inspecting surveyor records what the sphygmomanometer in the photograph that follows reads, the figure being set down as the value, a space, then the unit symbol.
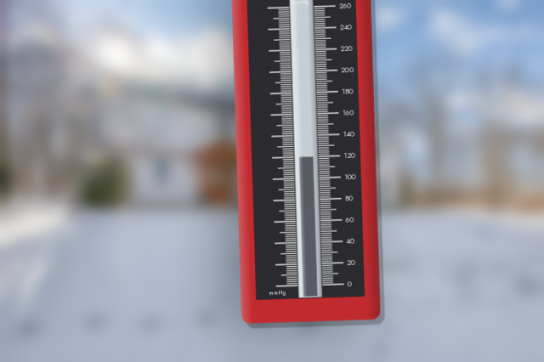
120 mmHg
